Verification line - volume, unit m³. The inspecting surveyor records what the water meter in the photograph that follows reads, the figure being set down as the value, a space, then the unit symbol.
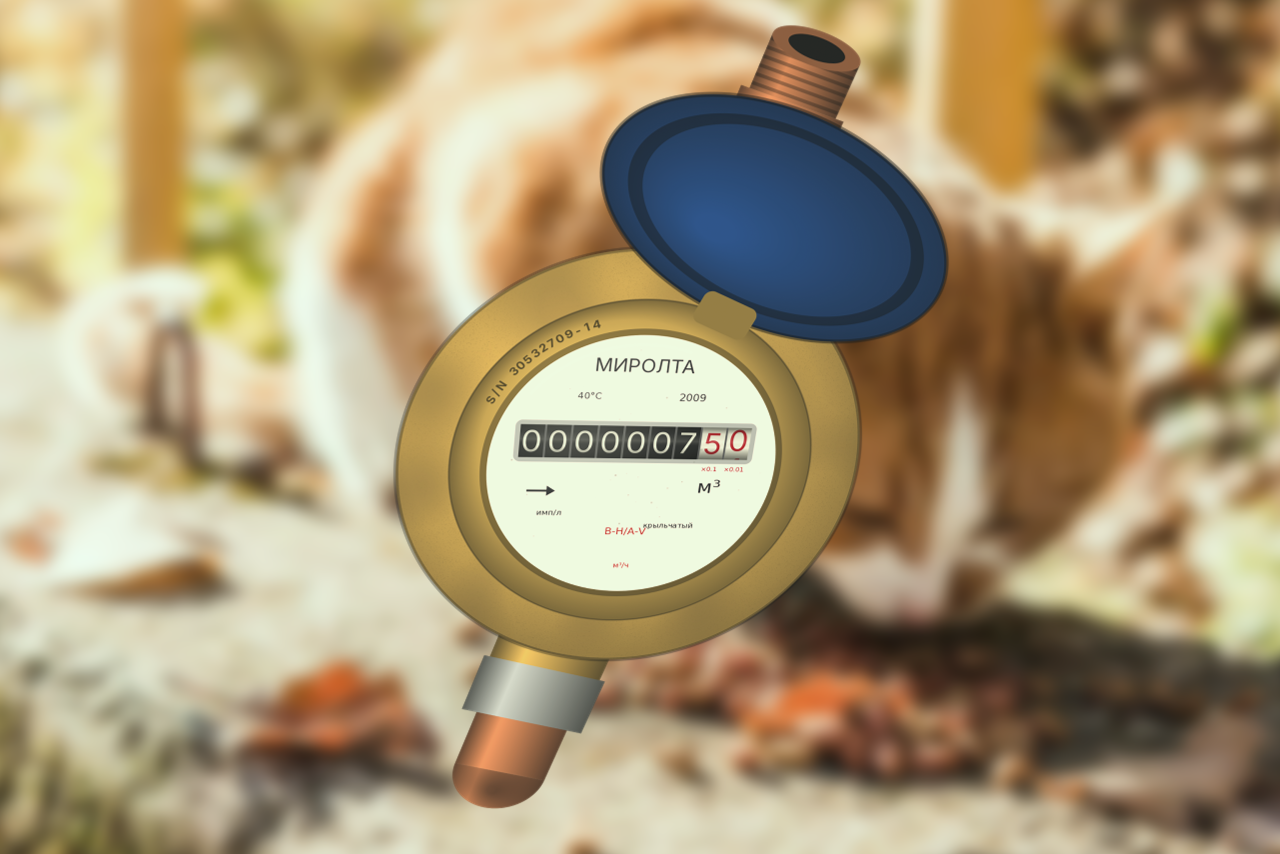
7.50 m³
